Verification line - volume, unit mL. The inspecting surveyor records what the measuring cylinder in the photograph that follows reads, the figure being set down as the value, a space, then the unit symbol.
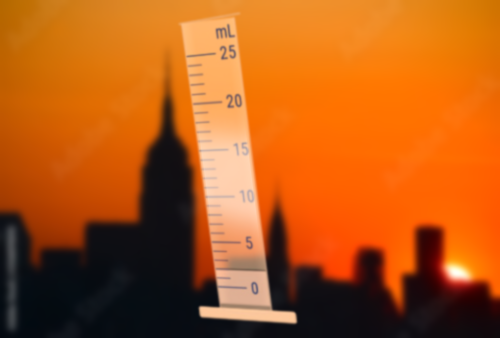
2 mL
